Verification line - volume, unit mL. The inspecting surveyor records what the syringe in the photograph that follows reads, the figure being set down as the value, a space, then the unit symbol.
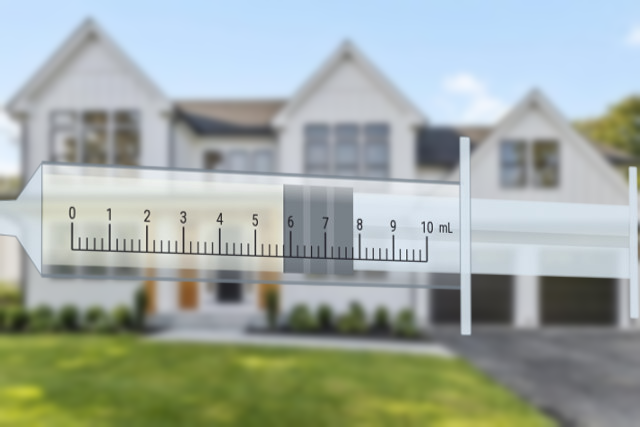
5.8 mL
